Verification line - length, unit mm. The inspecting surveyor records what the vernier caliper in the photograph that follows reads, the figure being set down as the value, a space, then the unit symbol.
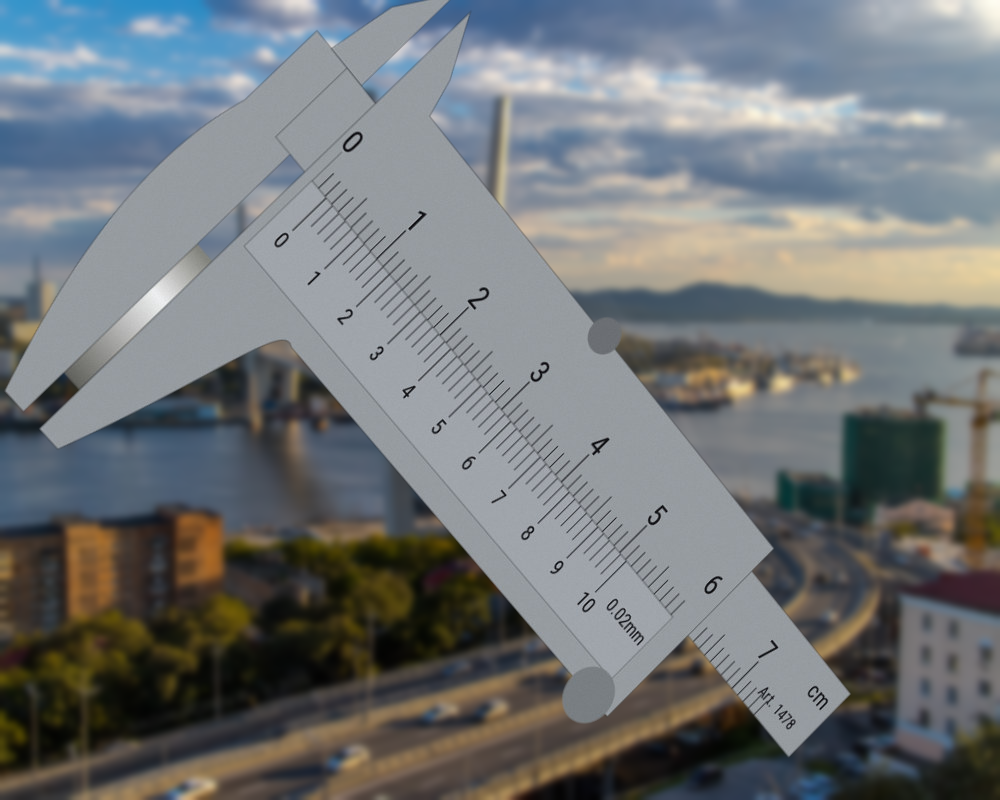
2.2 mm
